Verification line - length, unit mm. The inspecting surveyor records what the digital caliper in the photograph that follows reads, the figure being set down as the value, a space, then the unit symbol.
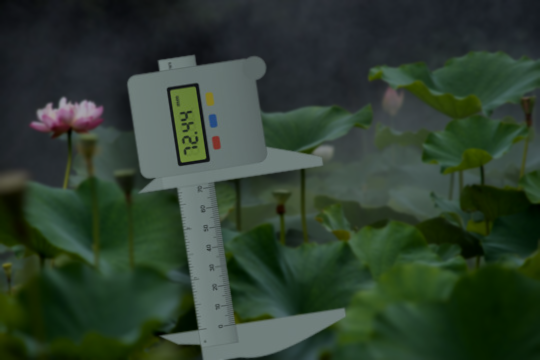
72.44 mm
